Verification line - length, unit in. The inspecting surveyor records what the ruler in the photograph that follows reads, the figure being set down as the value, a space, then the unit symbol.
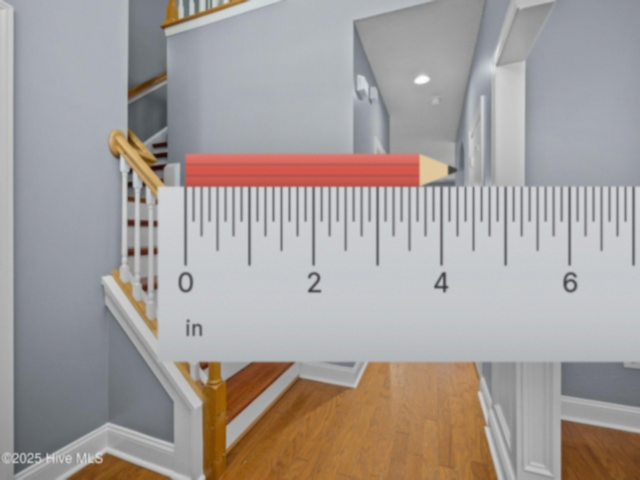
4.25 in
